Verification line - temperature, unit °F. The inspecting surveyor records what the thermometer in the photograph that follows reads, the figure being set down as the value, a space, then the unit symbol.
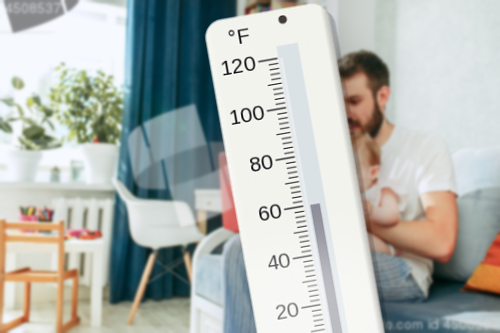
60 °F
